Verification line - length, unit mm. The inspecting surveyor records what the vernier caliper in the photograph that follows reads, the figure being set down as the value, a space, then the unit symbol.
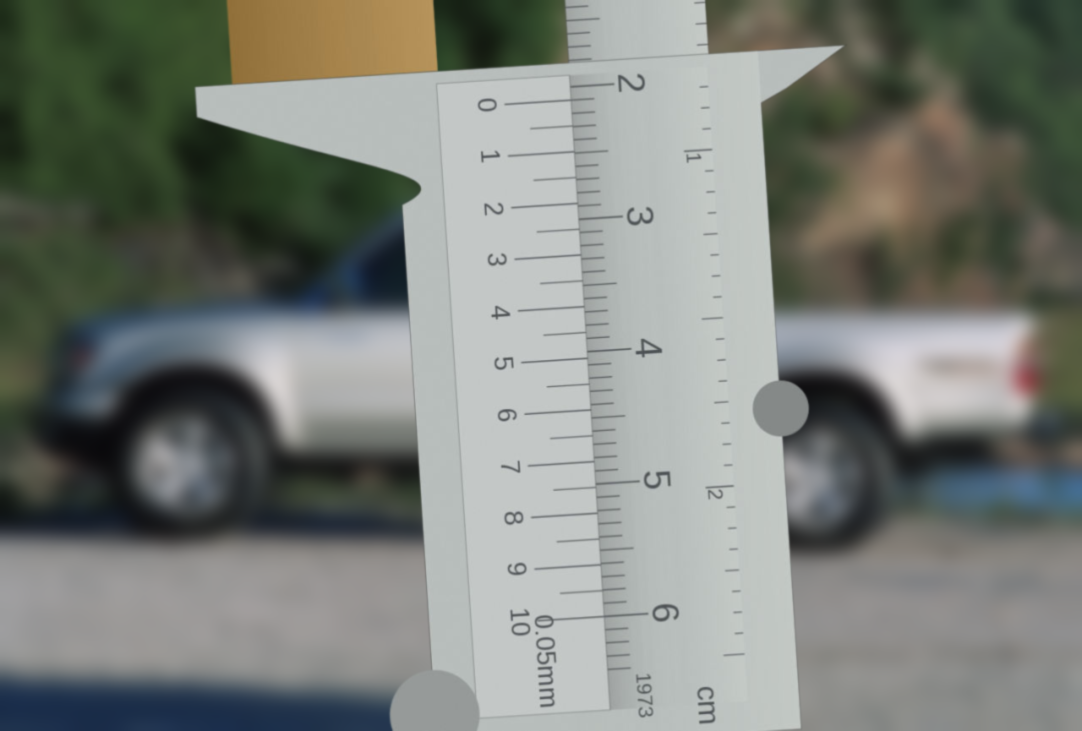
21.0 mm
